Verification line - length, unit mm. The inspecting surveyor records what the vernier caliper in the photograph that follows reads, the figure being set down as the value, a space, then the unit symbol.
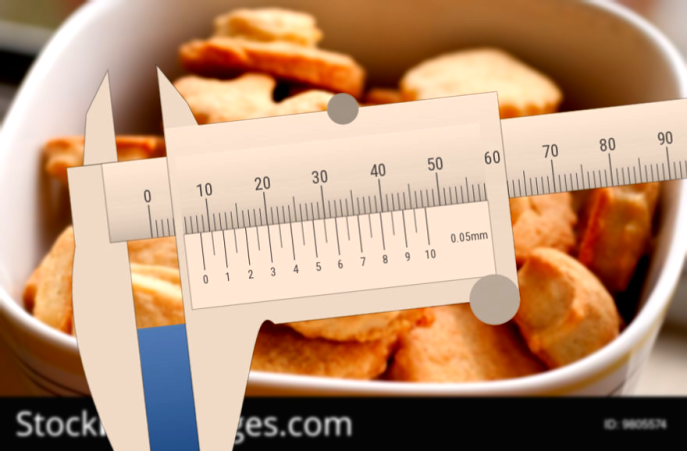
8.4 mm
